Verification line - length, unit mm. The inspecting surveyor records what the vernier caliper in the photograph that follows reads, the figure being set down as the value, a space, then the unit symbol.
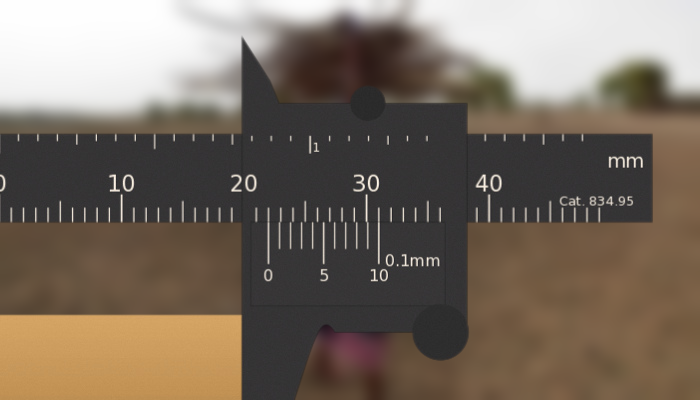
22.0 mm
